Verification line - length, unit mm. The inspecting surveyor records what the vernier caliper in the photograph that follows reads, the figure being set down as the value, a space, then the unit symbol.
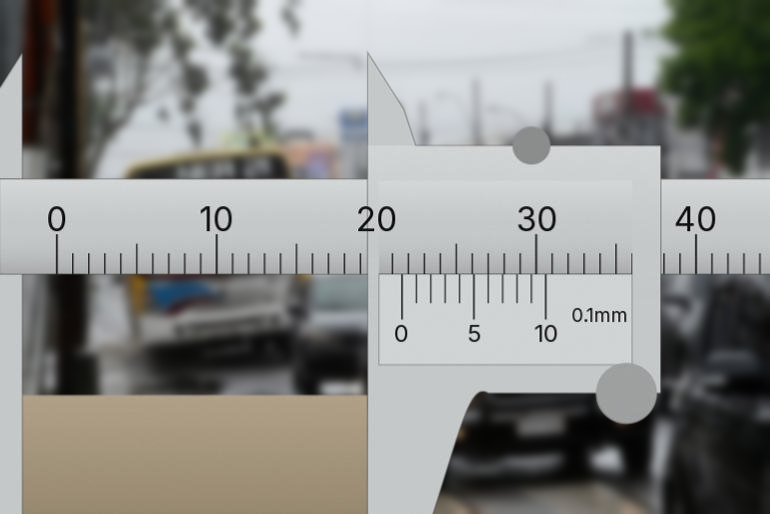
21.6 mm
